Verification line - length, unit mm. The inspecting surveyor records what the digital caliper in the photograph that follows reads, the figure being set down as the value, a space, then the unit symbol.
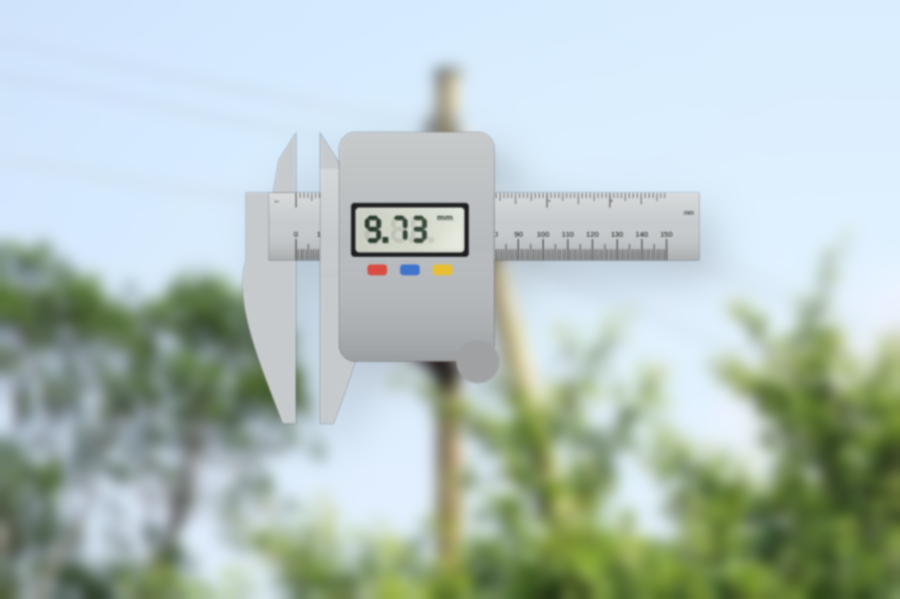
9.73 mm
